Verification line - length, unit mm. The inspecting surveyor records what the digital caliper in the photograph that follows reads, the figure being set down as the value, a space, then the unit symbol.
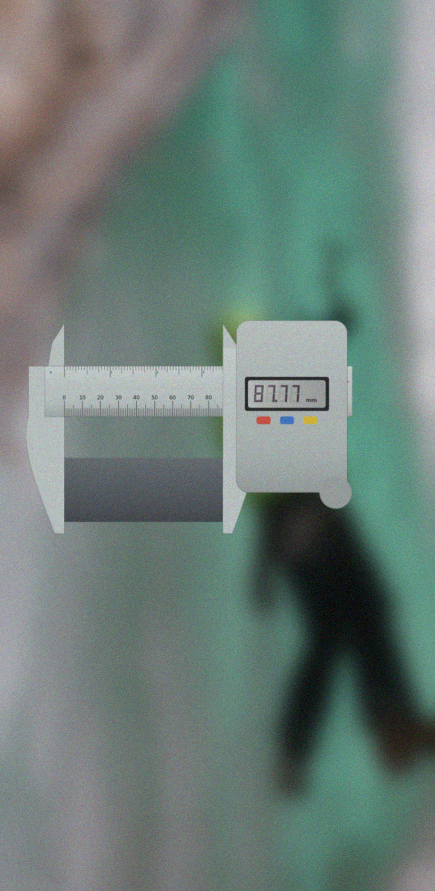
87.77 mm
